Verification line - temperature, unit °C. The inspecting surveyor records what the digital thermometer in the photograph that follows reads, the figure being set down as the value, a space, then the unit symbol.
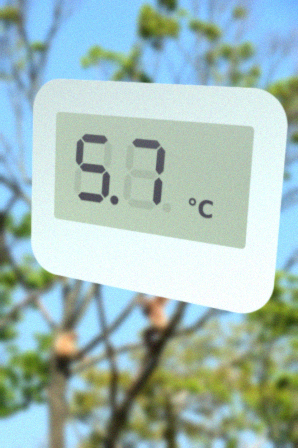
5.7 °C
